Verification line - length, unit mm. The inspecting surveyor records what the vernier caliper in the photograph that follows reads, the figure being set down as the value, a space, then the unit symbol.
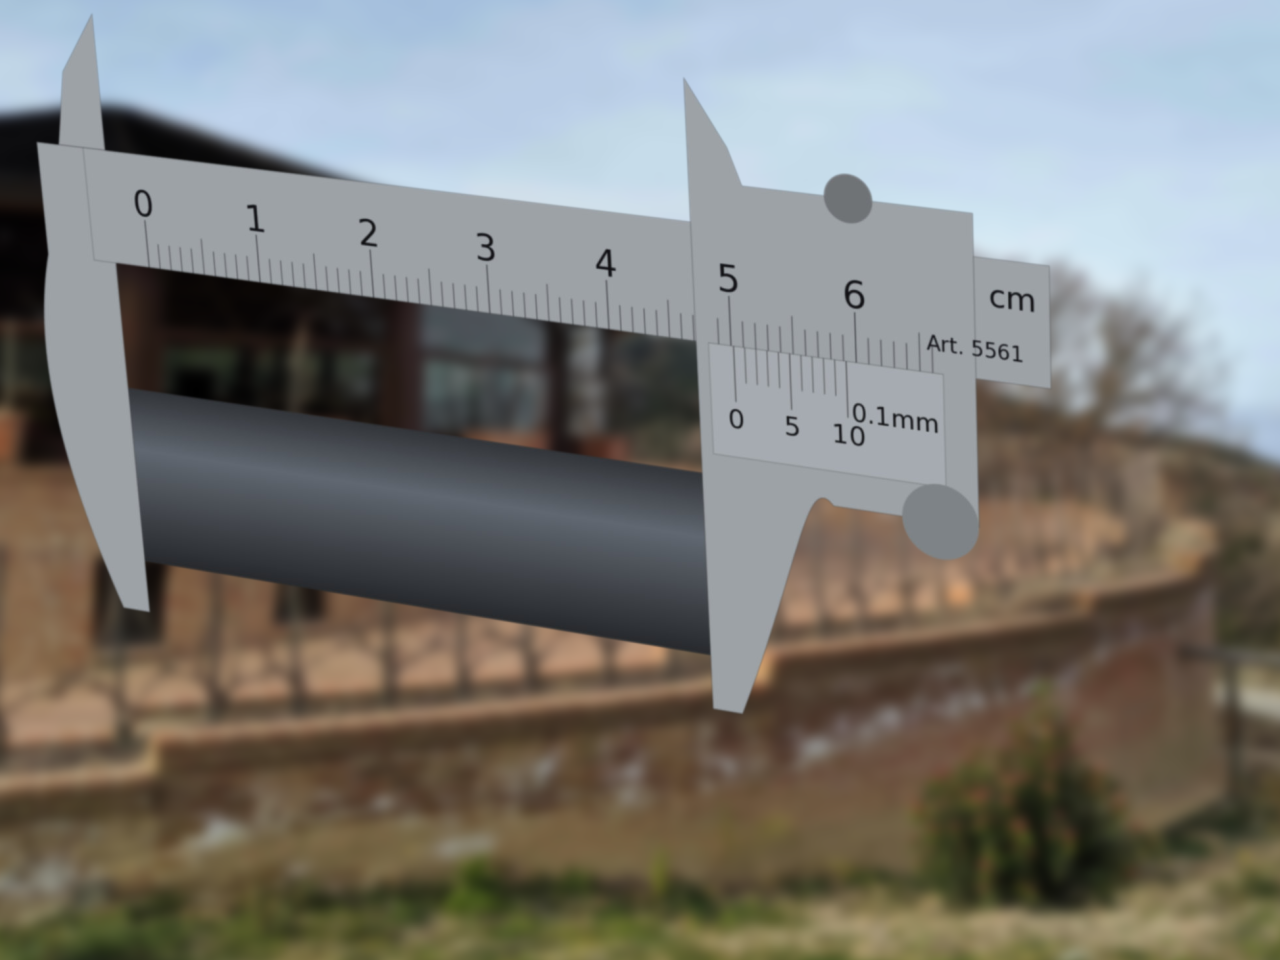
50.2 mm
